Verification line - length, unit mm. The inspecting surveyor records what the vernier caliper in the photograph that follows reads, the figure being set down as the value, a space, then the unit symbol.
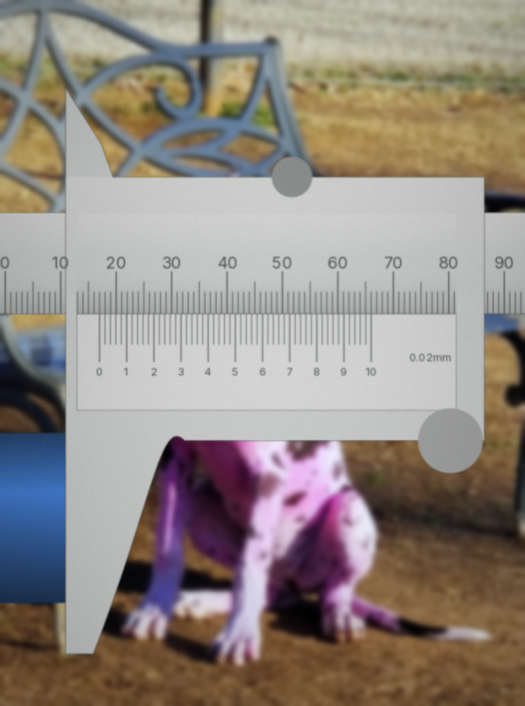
17.0 mm
